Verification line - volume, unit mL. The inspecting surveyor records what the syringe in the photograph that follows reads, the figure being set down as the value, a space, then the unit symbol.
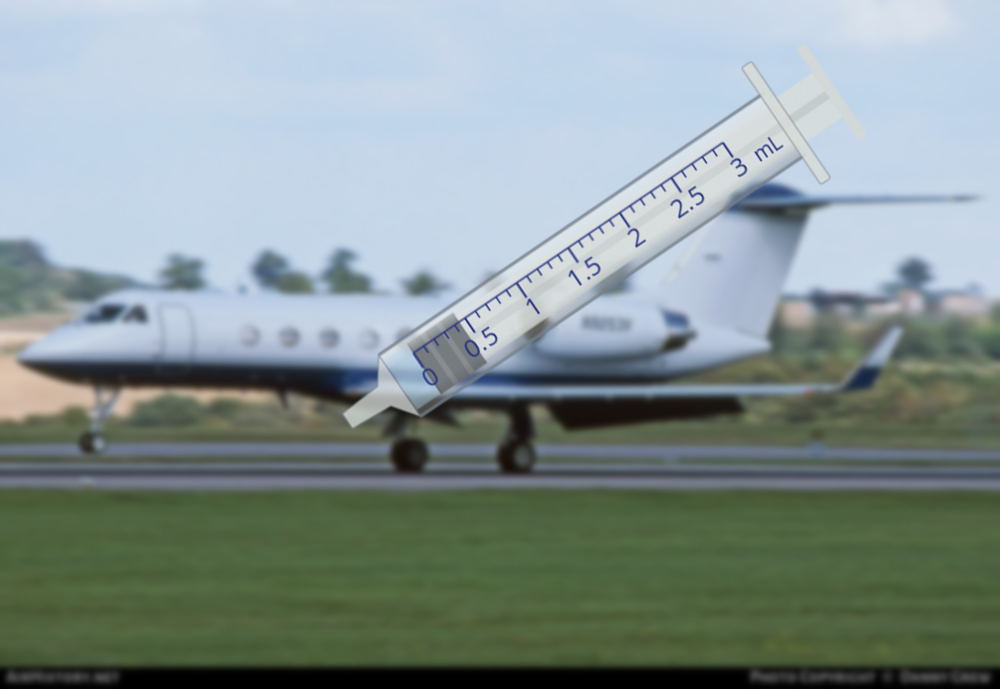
0 mL
